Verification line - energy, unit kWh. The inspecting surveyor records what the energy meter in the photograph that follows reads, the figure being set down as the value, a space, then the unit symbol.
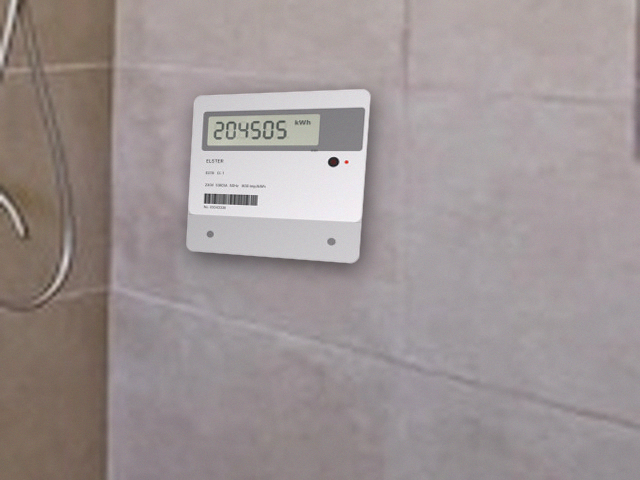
204505 kWh
